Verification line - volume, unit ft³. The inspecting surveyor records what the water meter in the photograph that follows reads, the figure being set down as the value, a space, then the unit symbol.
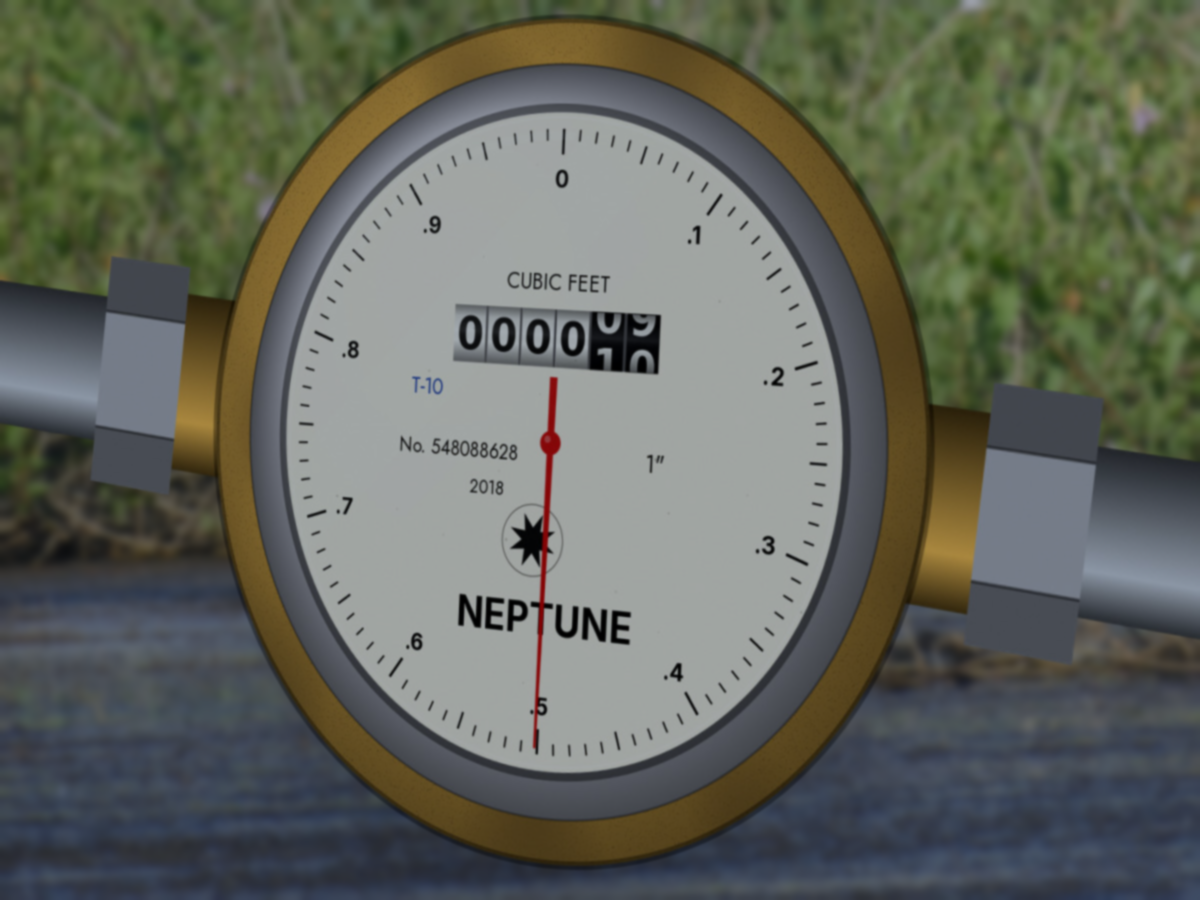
9.50 ft³
